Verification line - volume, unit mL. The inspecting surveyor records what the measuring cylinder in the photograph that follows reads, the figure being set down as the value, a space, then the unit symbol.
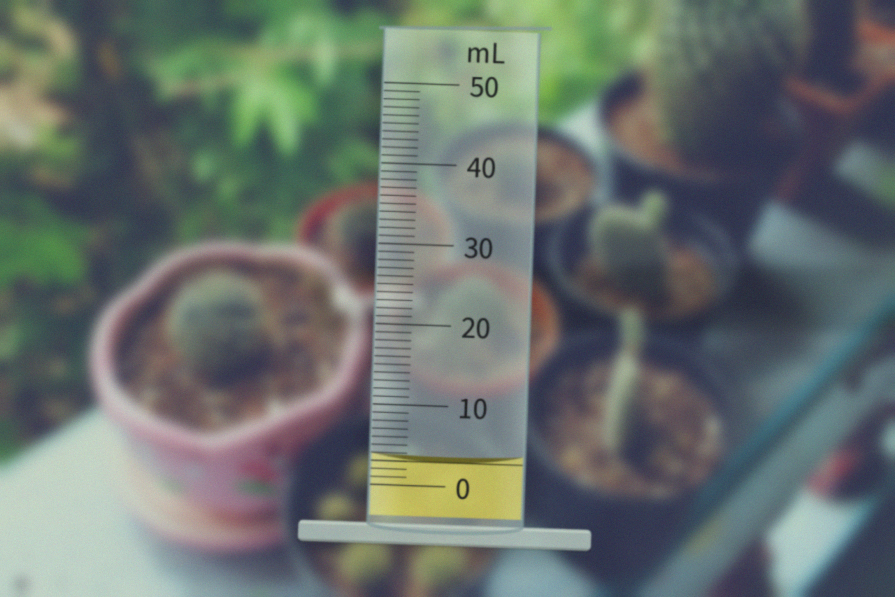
3 mL
